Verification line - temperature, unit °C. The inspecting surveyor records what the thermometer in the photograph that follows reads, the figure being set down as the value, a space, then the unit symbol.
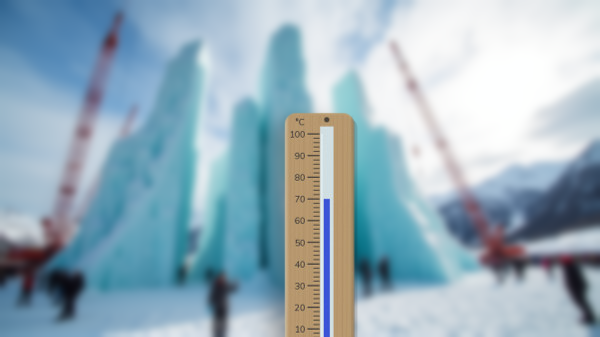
70 °C
